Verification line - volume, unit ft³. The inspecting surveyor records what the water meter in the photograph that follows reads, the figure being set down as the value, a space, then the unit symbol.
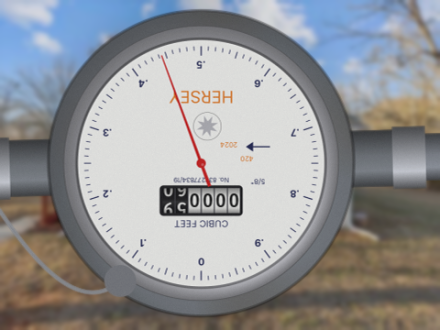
59.44 ft³
